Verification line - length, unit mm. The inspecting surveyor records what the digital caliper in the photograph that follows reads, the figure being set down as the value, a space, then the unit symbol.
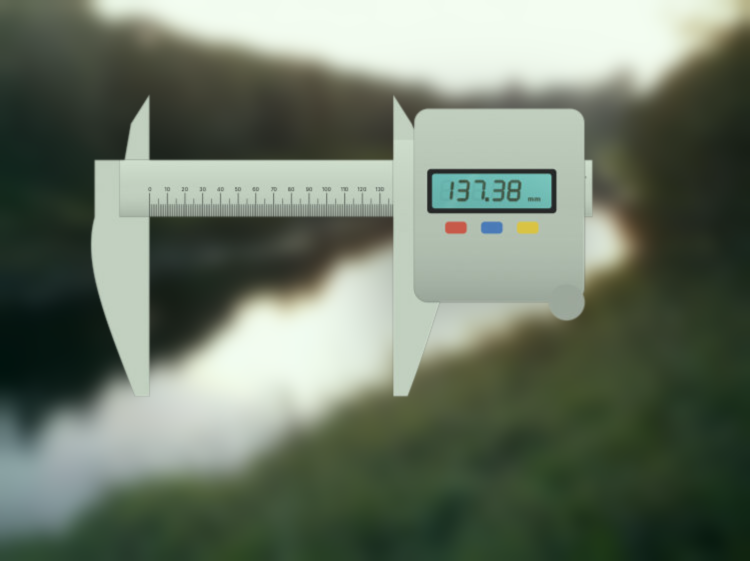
137.38 mm
